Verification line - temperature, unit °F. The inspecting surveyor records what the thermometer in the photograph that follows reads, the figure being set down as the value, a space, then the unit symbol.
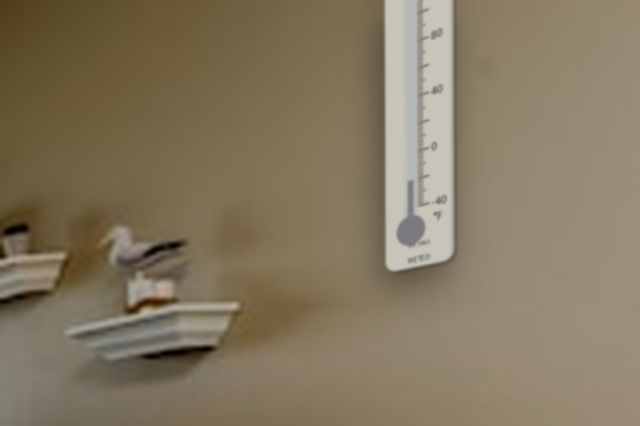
-20 °F
